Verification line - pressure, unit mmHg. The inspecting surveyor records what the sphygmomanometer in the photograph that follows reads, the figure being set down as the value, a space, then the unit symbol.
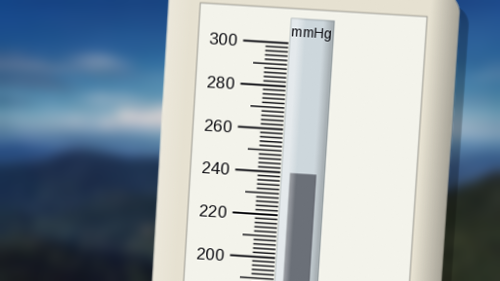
240 mmHg
